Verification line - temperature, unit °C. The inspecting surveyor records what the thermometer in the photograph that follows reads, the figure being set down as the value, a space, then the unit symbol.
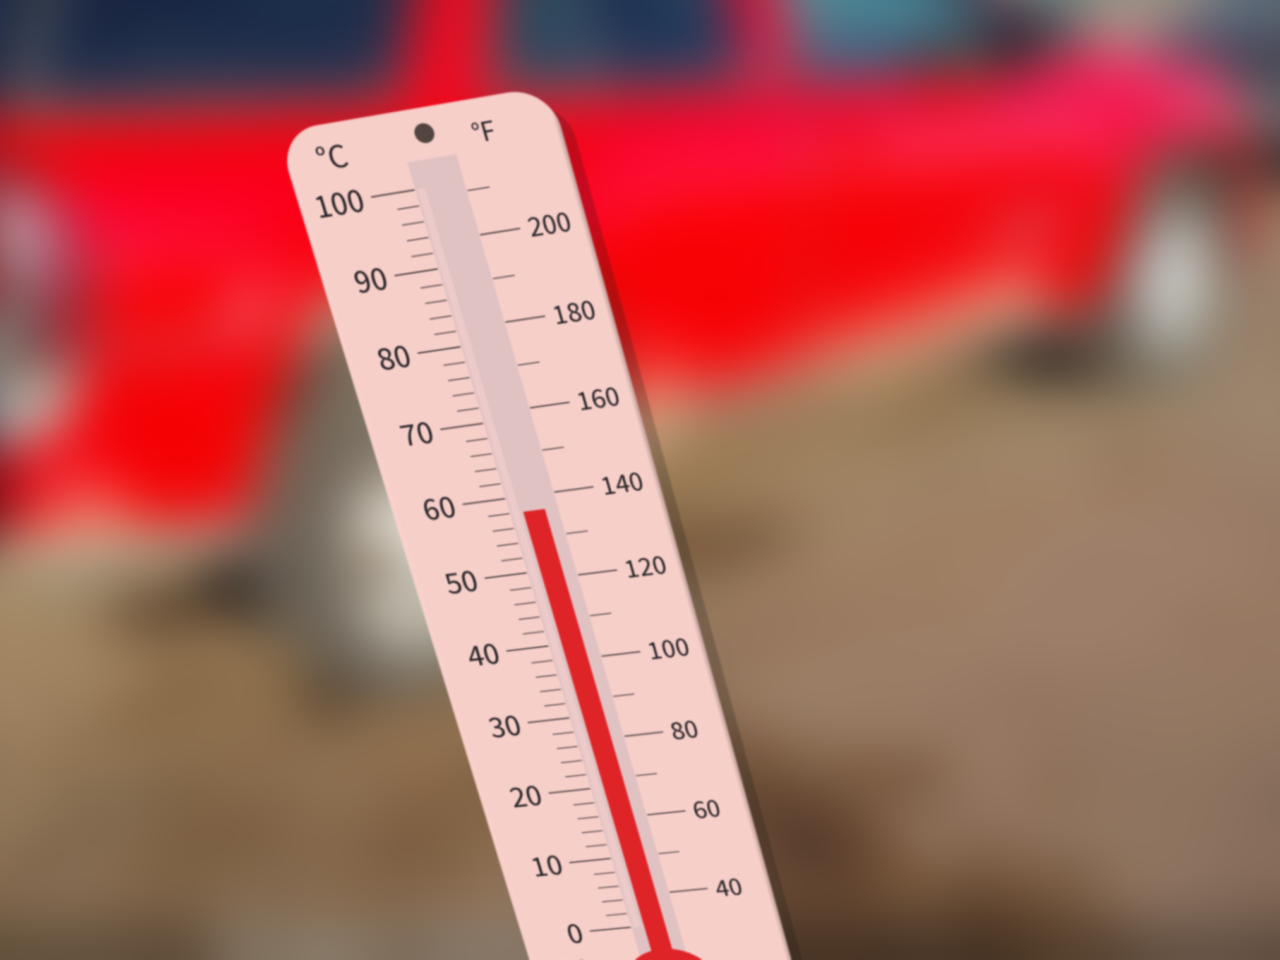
58 °C
